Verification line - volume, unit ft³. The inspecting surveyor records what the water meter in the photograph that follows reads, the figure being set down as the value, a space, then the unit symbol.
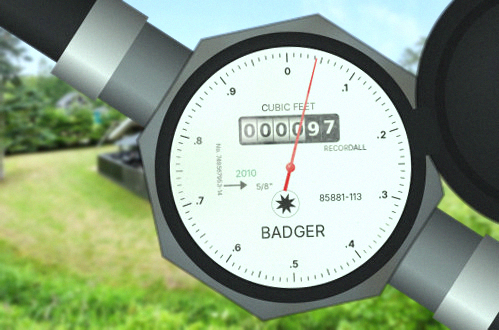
97.04 ft³
